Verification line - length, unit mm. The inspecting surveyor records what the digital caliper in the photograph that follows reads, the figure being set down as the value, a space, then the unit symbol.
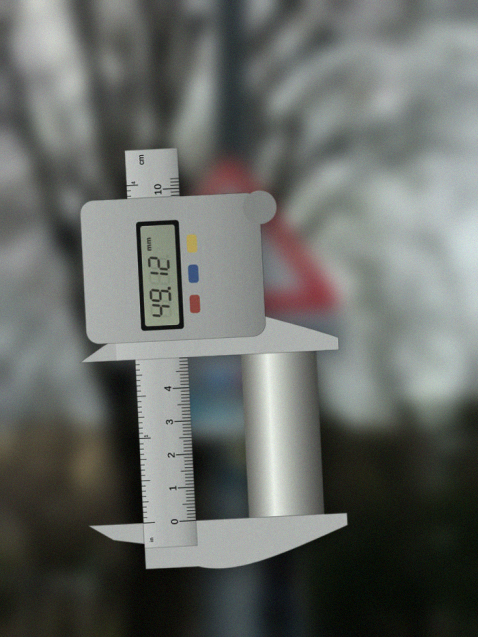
49.12 mm
